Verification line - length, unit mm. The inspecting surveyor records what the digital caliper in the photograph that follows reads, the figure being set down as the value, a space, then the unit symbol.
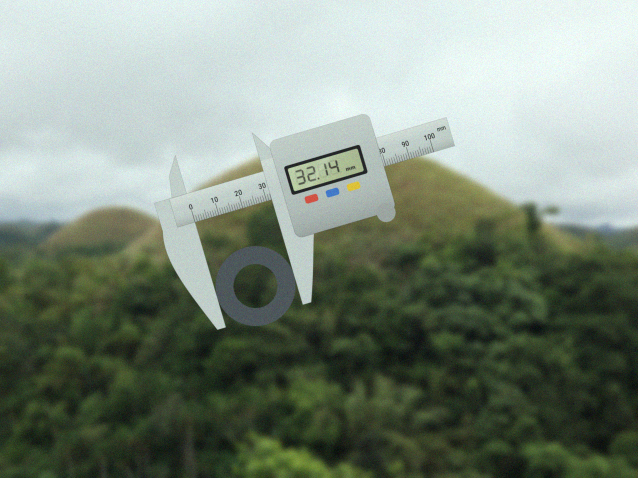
32.14 mm
